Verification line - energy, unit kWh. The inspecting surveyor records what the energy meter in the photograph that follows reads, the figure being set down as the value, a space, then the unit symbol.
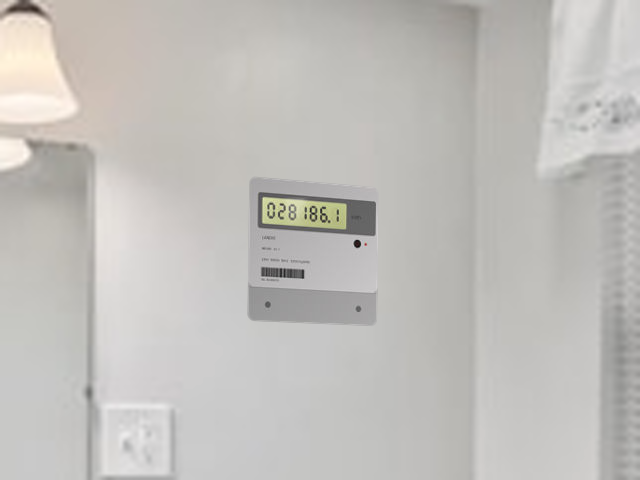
28186.1 kWh
